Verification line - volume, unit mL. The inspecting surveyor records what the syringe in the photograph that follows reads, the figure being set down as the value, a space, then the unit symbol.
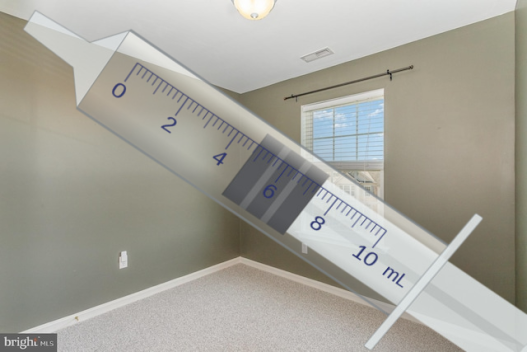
4.8 mL
